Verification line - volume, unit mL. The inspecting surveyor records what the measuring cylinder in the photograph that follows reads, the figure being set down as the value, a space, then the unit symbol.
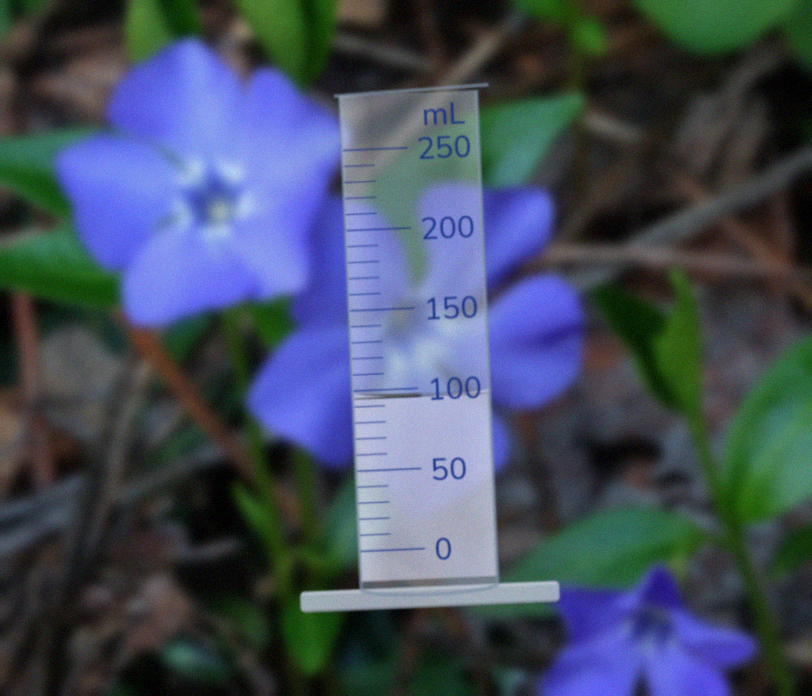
95 mL
